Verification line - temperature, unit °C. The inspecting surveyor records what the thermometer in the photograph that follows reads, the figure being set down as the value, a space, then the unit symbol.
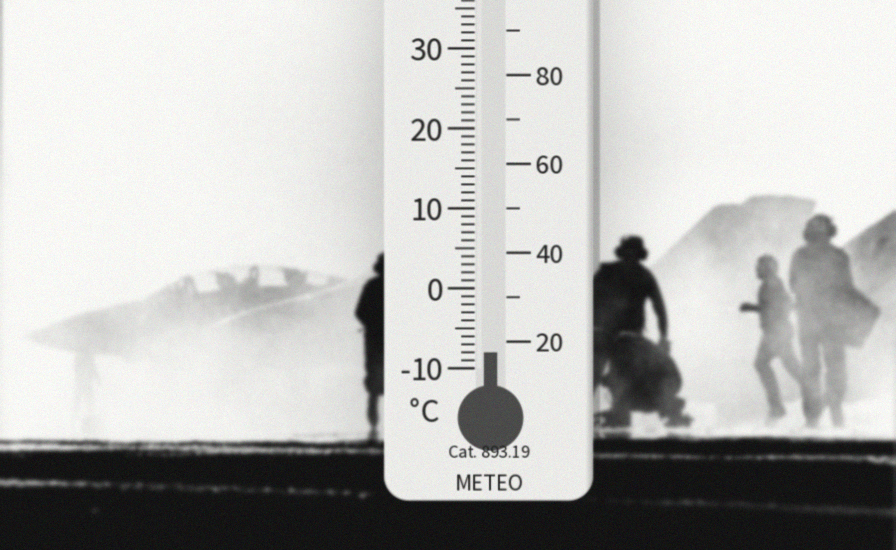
-8 °C
